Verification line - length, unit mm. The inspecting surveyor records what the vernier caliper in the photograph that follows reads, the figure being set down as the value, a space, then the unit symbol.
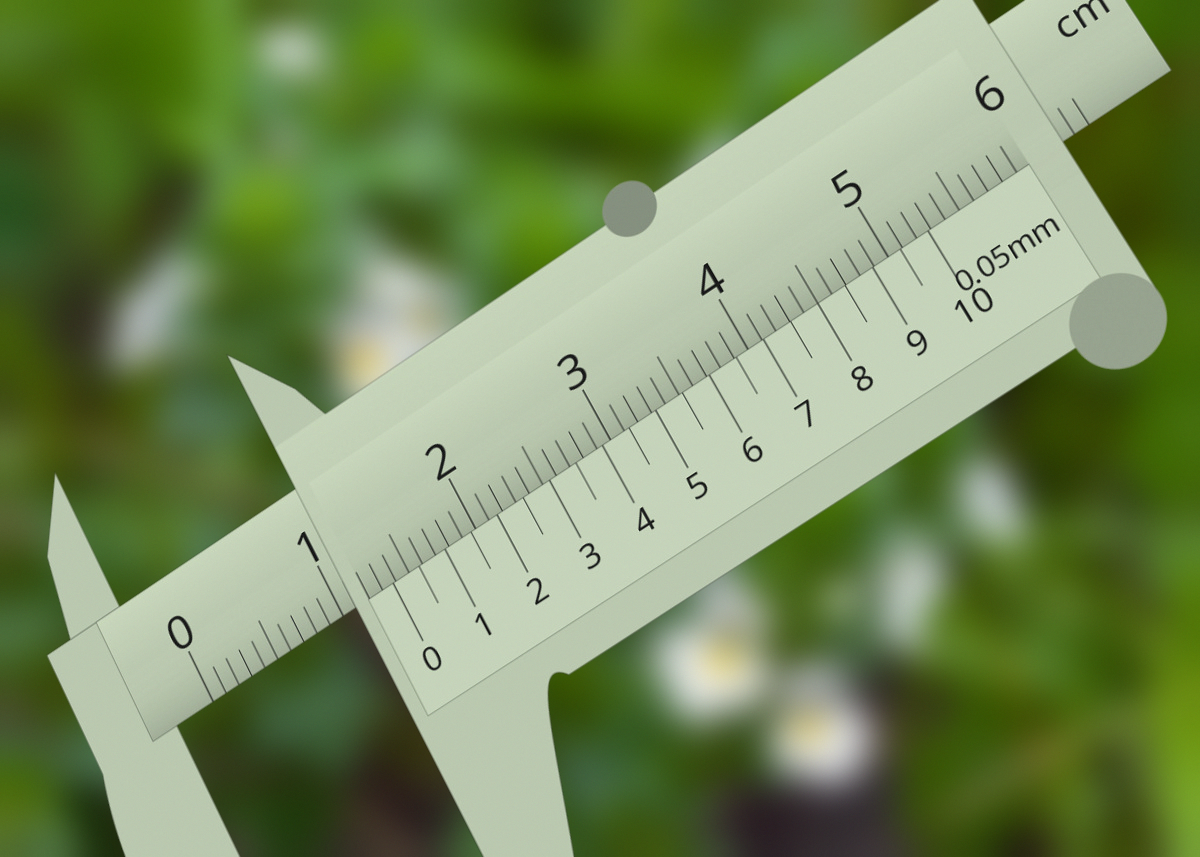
13.8 mm
